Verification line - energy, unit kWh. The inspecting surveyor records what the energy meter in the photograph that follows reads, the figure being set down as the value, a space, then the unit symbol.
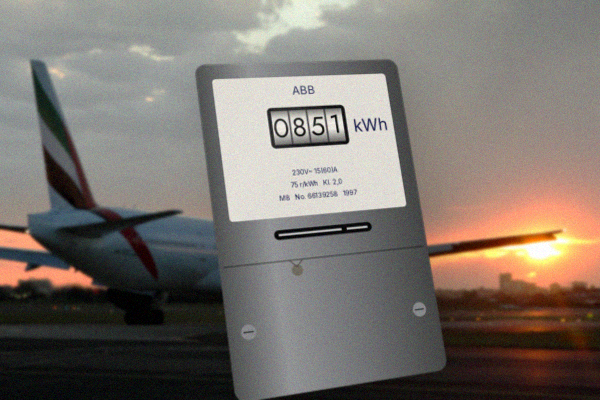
851 kWh
